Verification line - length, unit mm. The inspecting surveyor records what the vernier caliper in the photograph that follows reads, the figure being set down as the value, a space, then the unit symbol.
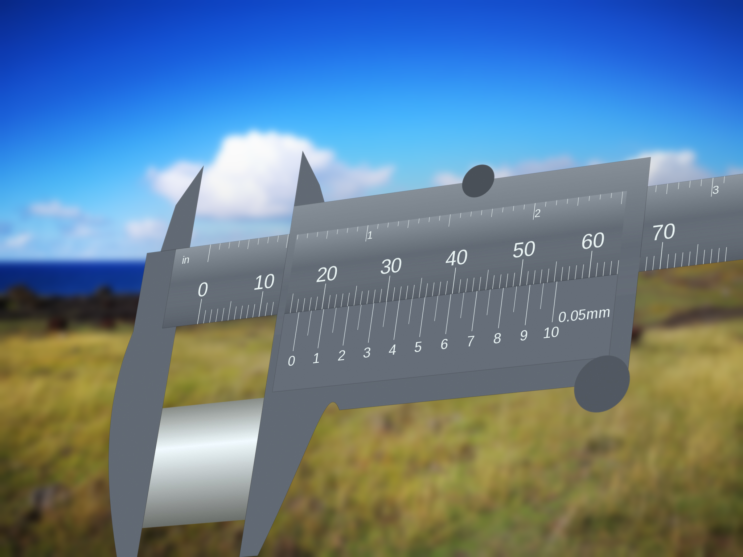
16.4 mm
